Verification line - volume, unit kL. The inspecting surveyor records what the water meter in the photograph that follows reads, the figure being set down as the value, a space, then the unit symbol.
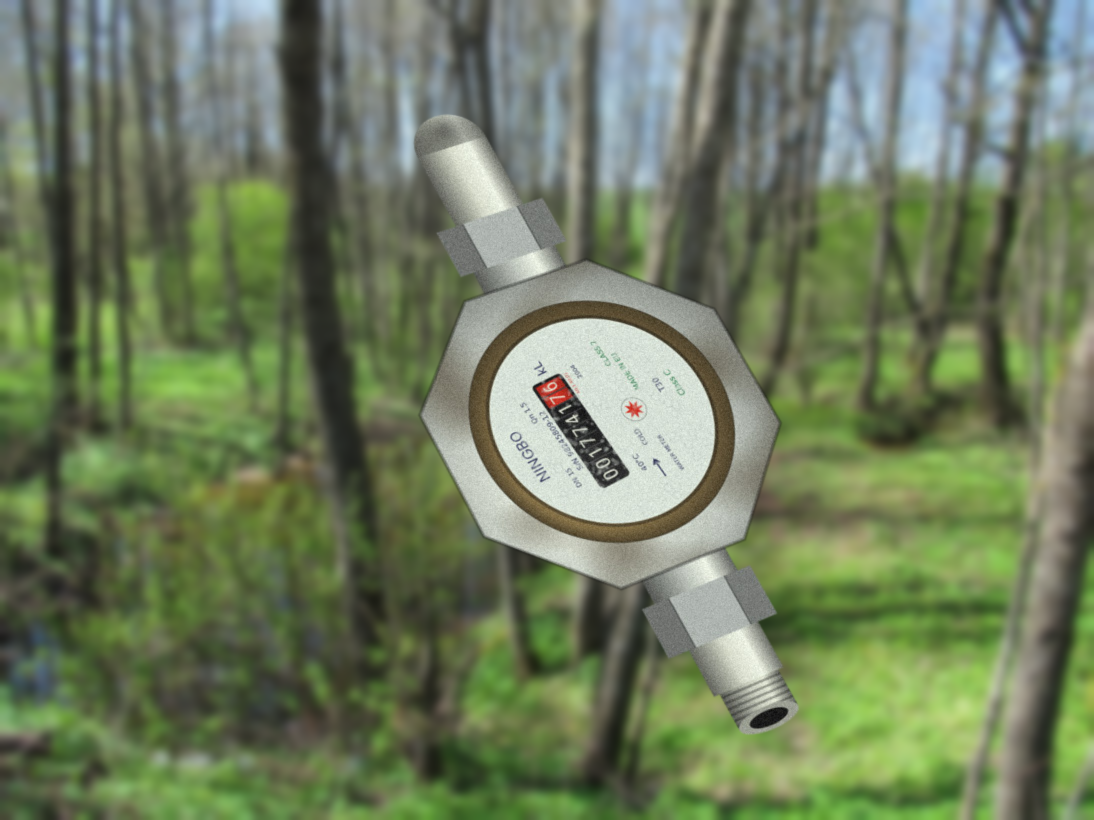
17741.76 kL
